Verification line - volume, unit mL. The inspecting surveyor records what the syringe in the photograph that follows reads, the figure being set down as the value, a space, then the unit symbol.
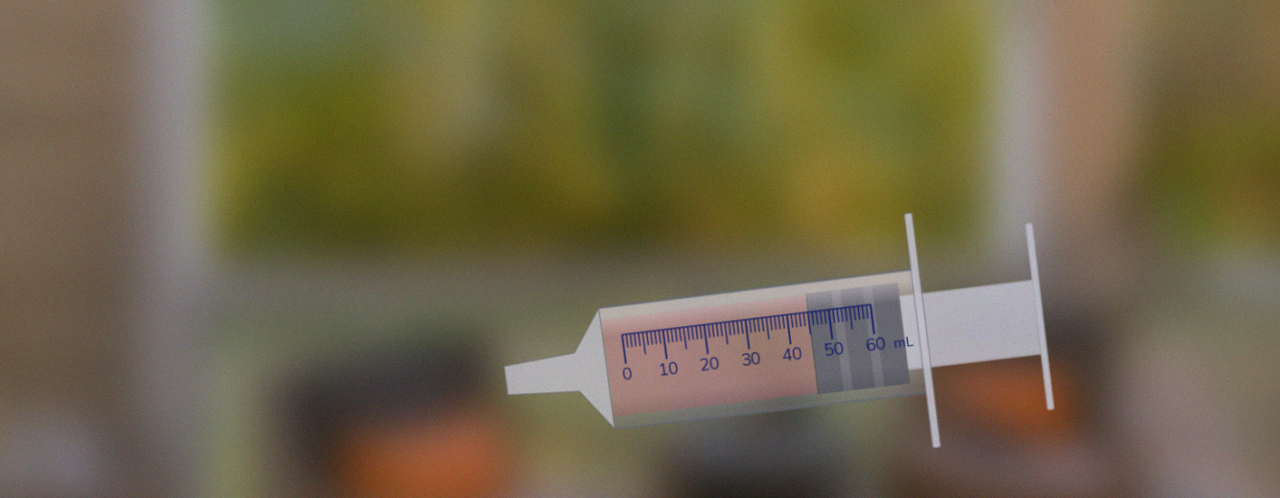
45 mL
